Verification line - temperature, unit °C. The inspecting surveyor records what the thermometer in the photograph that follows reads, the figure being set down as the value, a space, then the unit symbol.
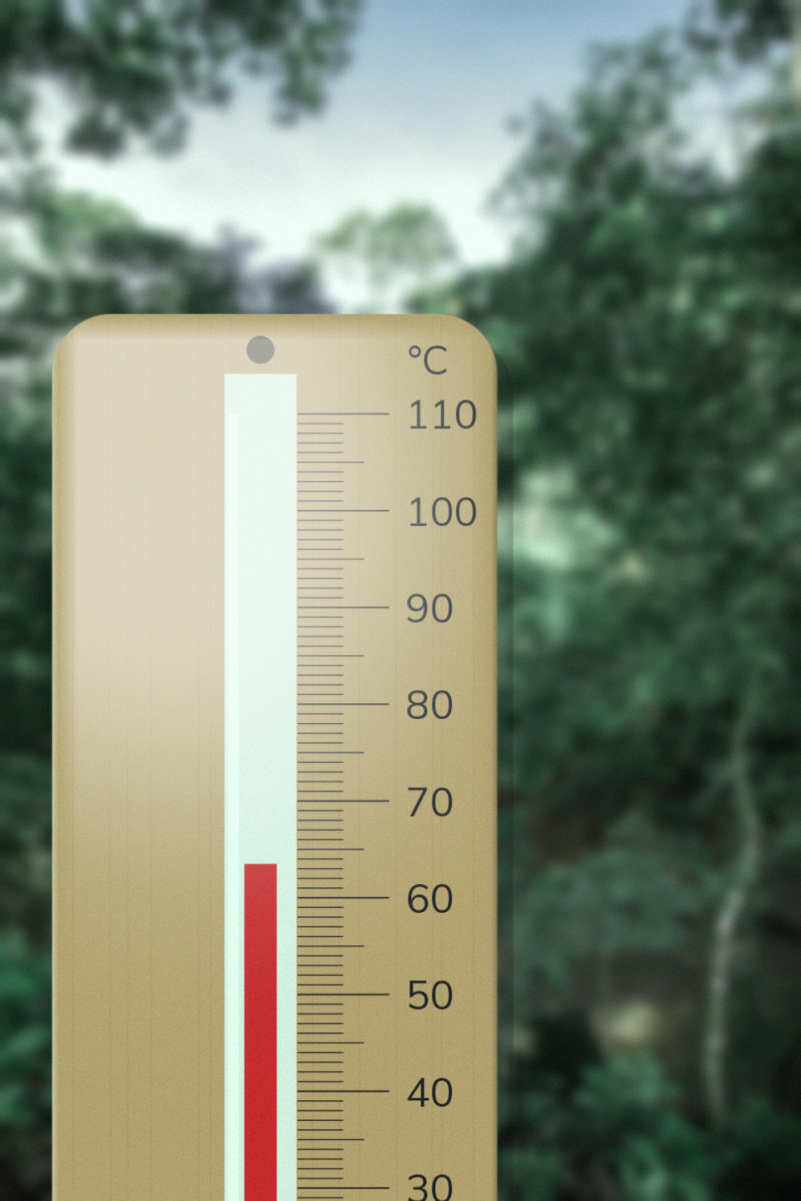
63.5 °C
